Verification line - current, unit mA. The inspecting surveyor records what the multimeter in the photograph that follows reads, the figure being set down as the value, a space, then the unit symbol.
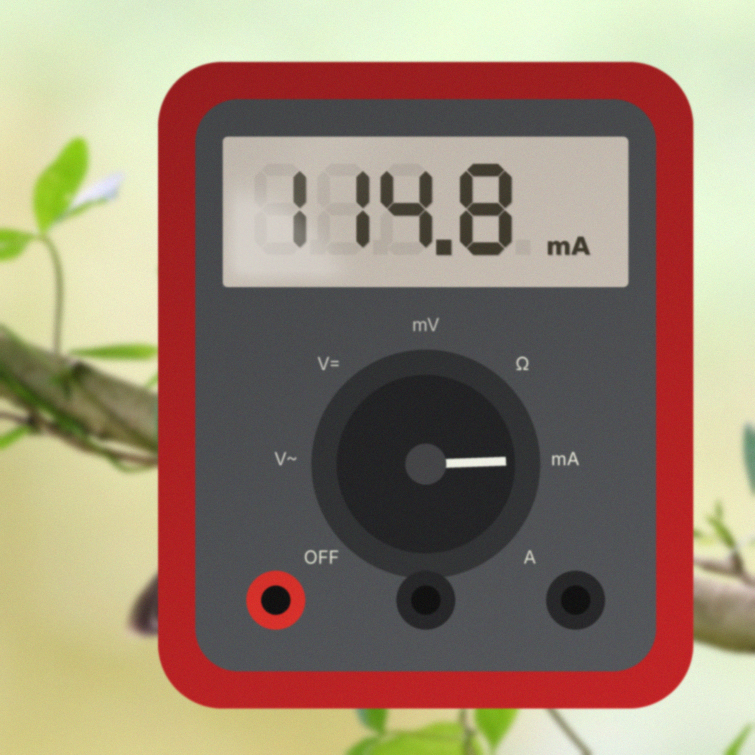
114.8 mA
